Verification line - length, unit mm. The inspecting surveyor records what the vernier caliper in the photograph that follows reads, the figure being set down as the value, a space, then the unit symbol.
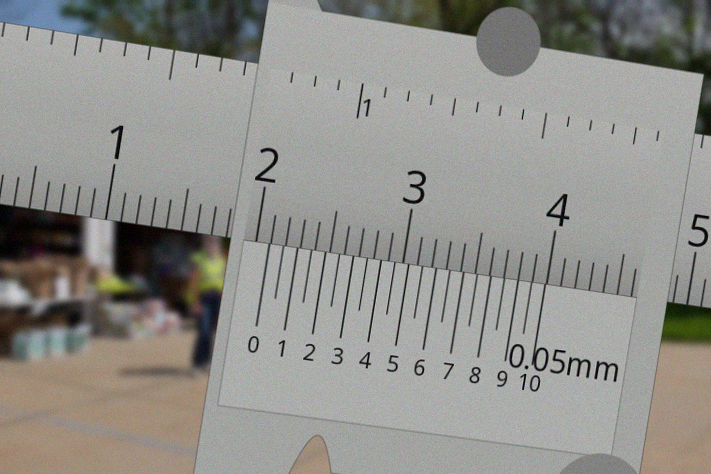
20.9 mm
